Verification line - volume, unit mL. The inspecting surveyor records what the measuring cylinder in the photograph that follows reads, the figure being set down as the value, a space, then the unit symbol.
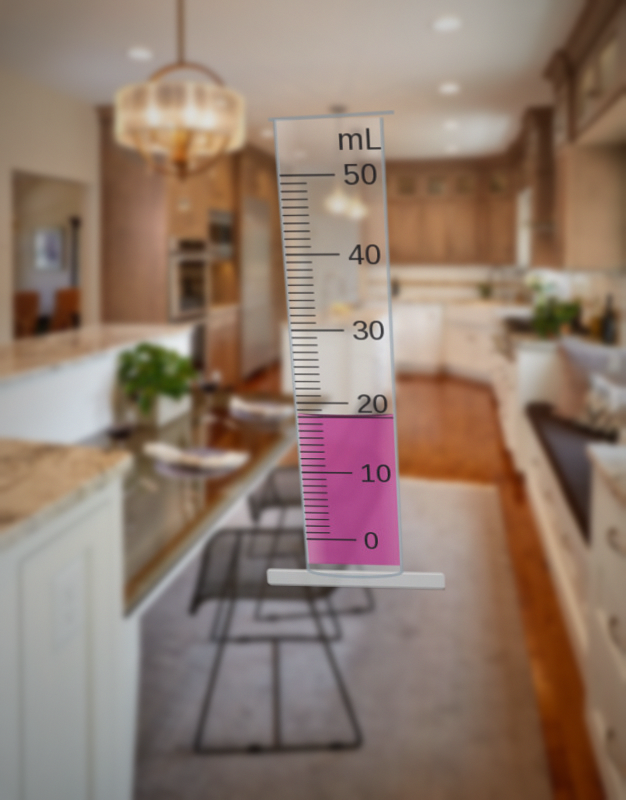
18 mL
